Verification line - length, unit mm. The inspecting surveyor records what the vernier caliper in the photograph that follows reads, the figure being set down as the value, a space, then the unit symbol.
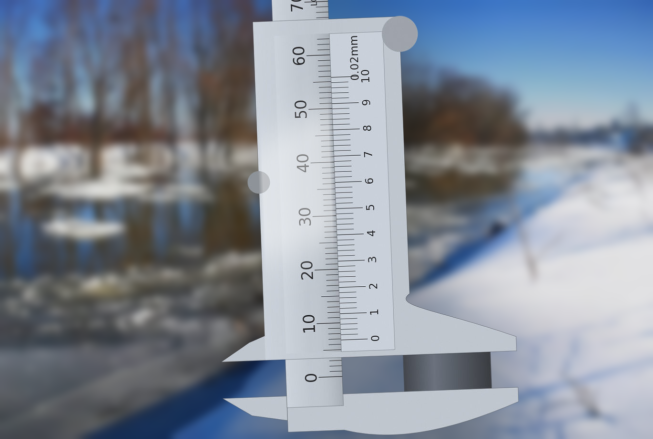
6.8 mm
